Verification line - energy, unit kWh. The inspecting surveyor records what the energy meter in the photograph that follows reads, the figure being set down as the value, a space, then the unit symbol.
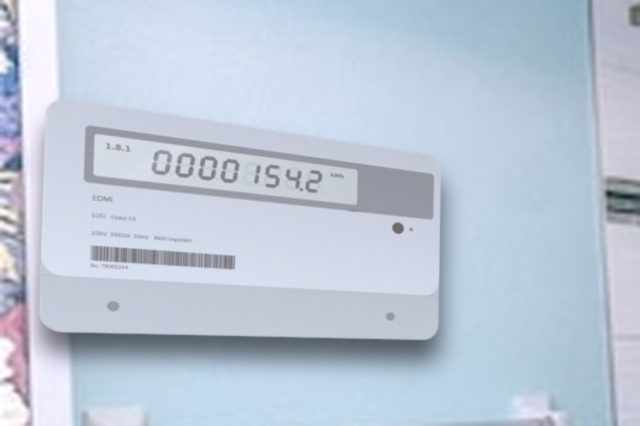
154.2 kWh
